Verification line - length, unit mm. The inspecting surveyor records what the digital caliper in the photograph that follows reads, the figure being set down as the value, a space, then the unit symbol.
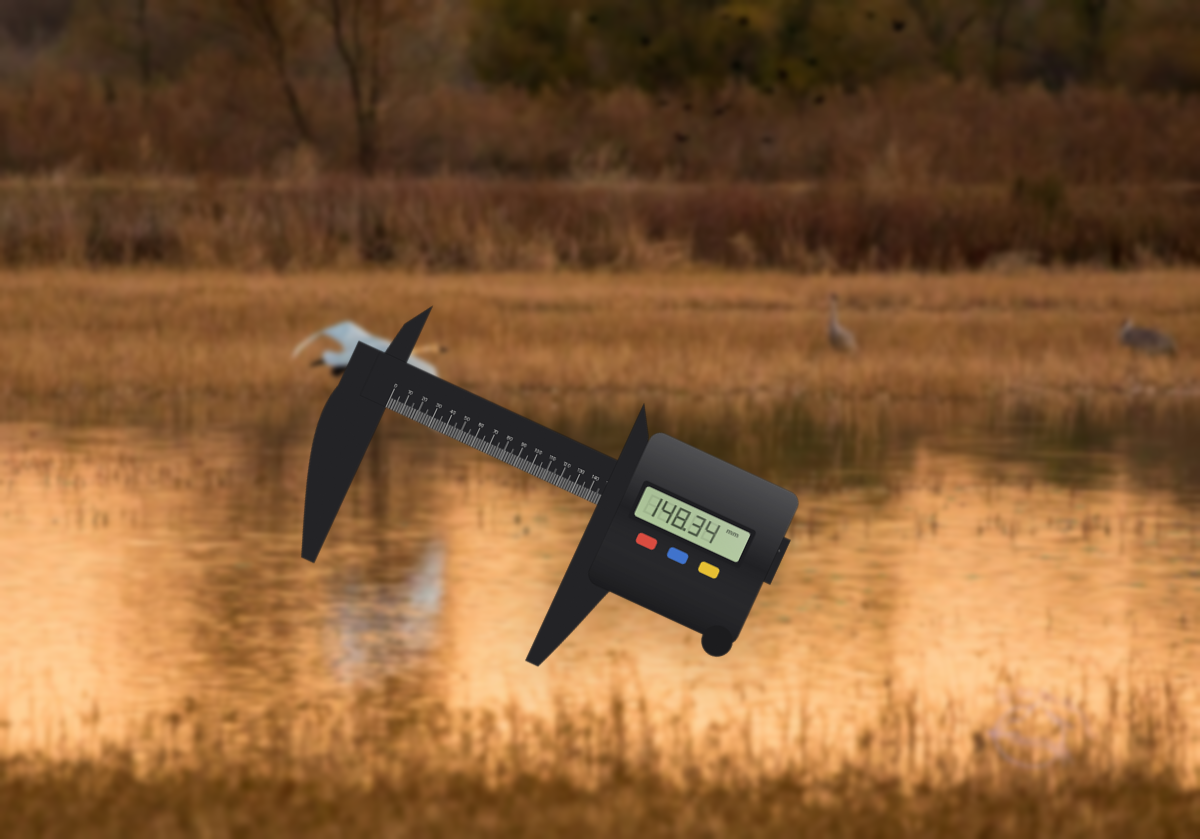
148.34 mm
